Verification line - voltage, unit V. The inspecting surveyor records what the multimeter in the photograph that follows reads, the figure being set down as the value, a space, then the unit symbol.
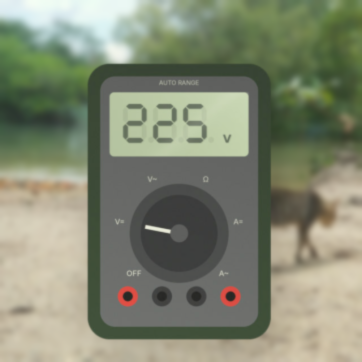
225 V
